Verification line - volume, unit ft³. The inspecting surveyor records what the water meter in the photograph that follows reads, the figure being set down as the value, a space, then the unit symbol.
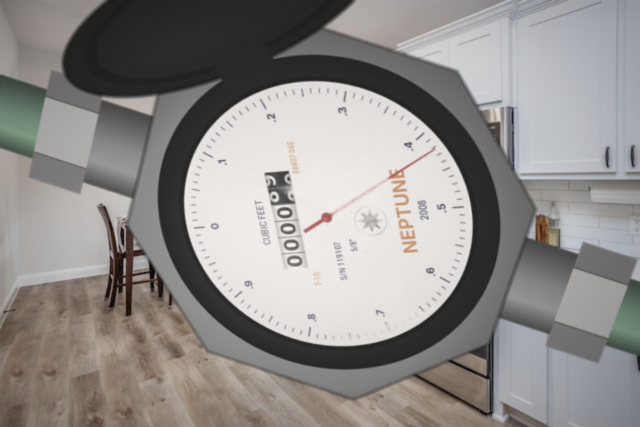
89.42 ft³
